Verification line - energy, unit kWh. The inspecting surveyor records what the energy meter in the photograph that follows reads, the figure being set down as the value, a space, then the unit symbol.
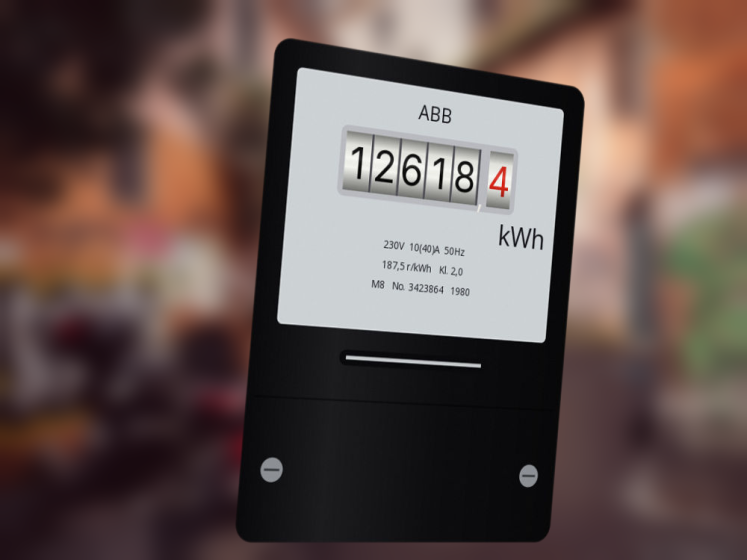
12618.4 kWh
